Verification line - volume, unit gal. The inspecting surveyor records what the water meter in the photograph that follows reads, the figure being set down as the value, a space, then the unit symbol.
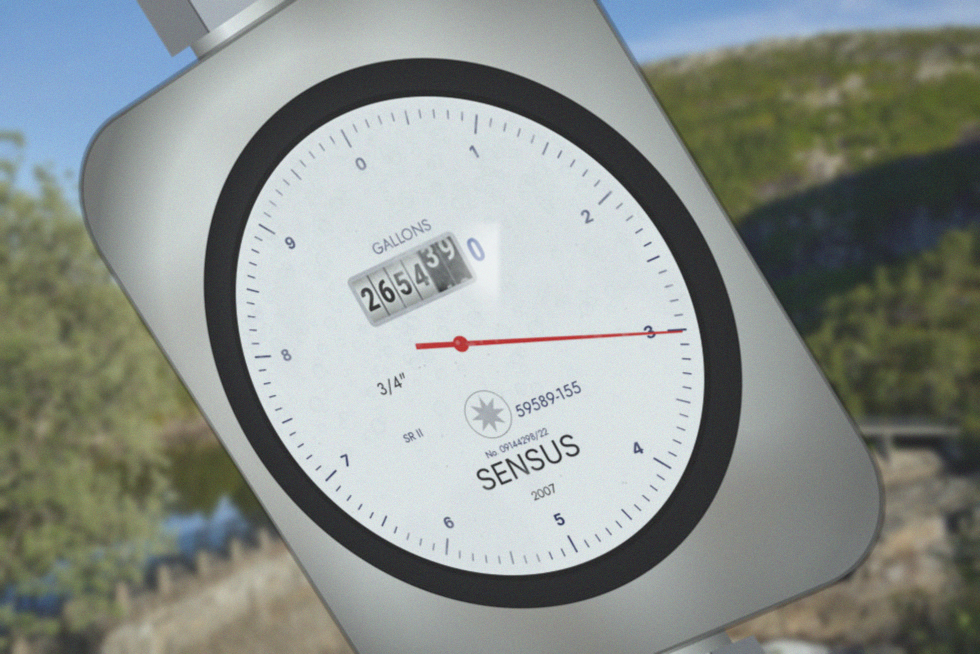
2654393.0 gal
